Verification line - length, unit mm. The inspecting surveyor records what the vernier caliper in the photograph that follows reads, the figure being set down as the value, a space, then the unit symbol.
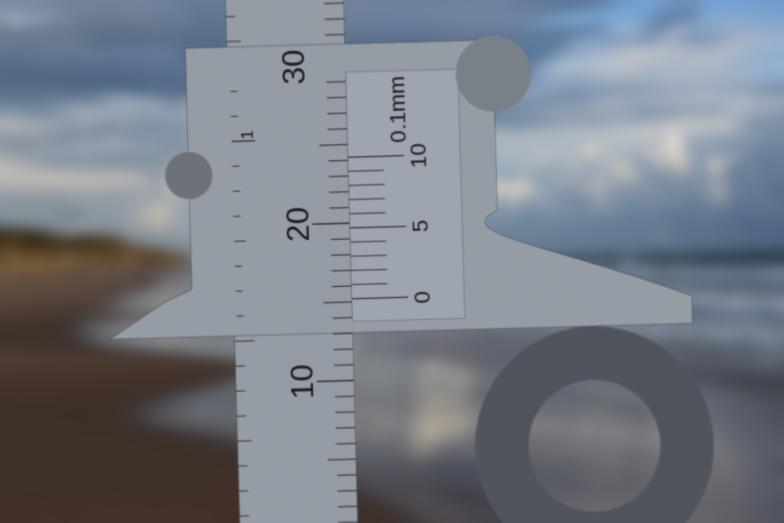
15.2 mm
